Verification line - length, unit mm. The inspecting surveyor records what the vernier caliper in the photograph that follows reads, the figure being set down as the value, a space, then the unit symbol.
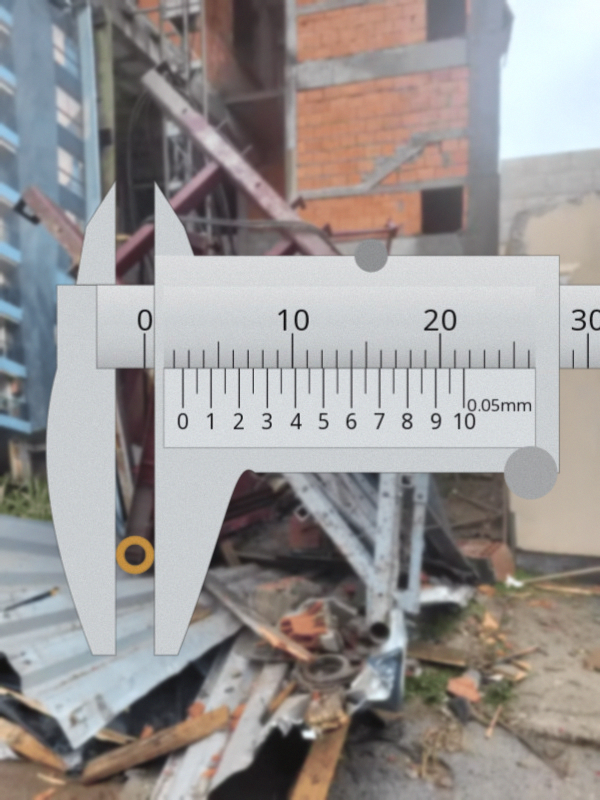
2.6 mm
